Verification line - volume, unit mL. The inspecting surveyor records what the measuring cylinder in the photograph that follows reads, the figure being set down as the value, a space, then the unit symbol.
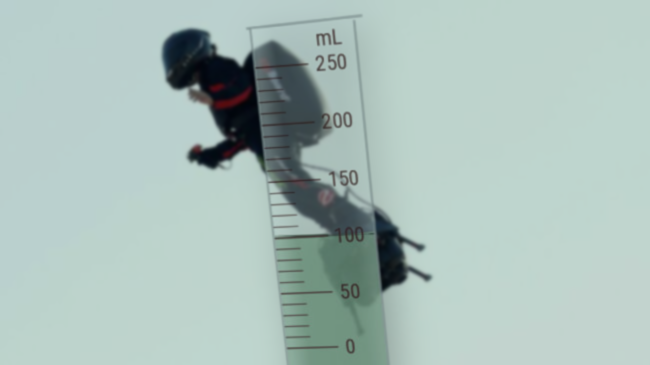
100 mL
